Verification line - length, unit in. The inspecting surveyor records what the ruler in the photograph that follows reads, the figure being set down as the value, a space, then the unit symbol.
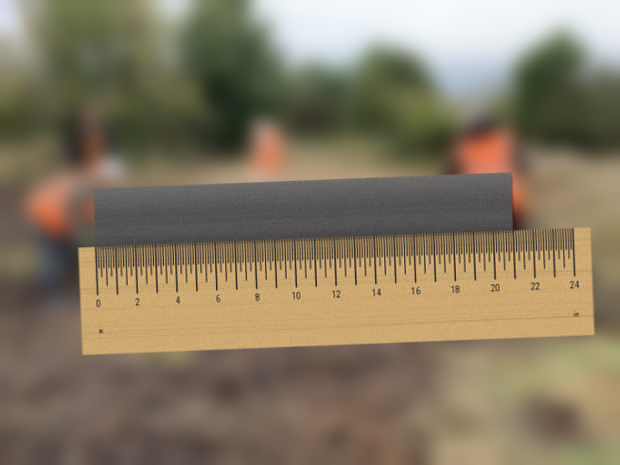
21 in
